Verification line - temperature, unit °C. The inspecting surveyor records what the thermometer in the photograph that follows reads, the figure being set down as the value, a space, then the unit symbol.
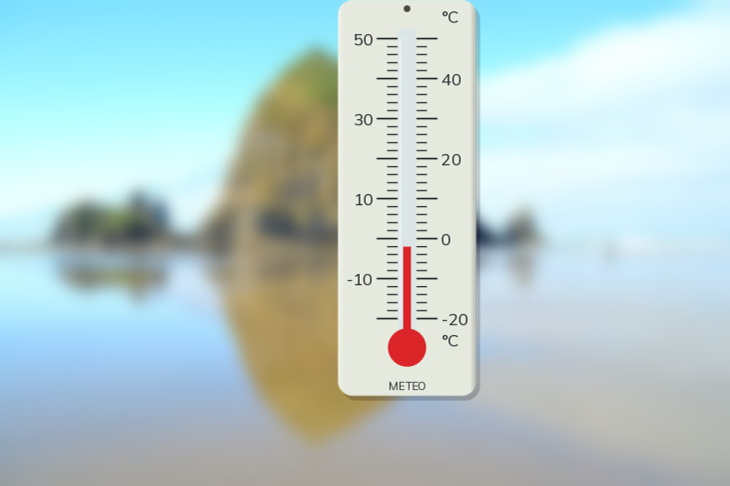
-2 °C
